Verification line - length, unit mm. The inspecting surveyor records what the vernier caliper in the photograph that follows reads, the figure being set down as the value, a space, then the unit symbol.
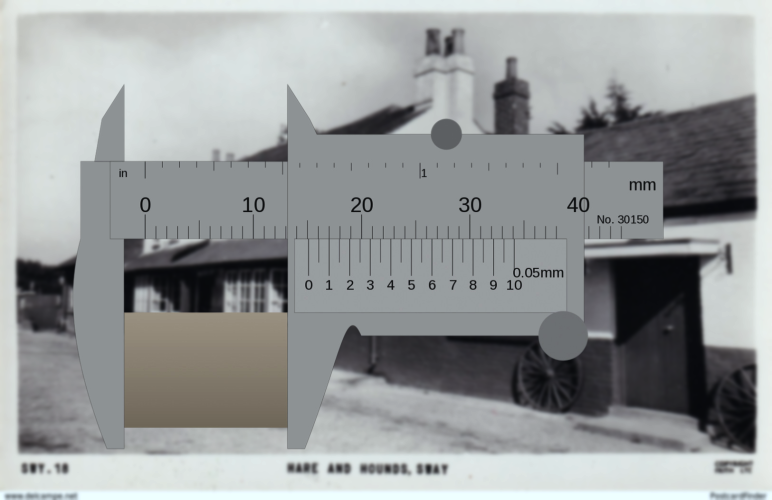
15.1 mm
